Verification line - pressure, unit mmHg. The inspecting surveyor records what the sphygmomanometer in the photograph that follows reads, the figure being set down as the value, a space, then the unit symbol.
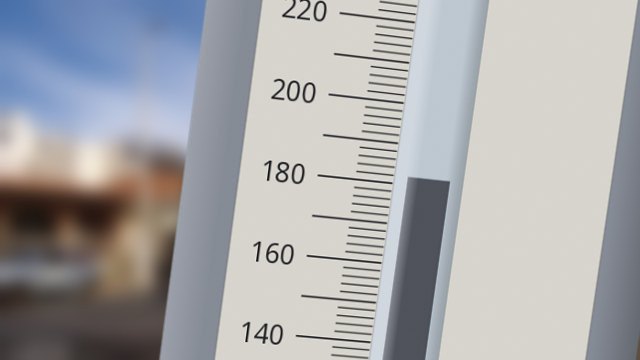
182 mmHg
